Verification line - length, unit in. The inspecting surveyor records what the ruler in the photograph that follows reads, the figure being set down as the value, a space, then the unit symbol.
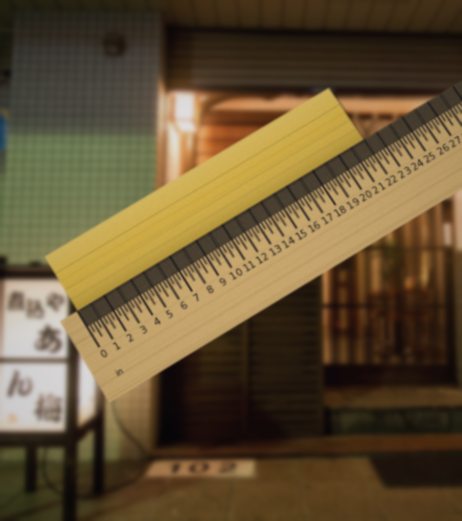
22 in
